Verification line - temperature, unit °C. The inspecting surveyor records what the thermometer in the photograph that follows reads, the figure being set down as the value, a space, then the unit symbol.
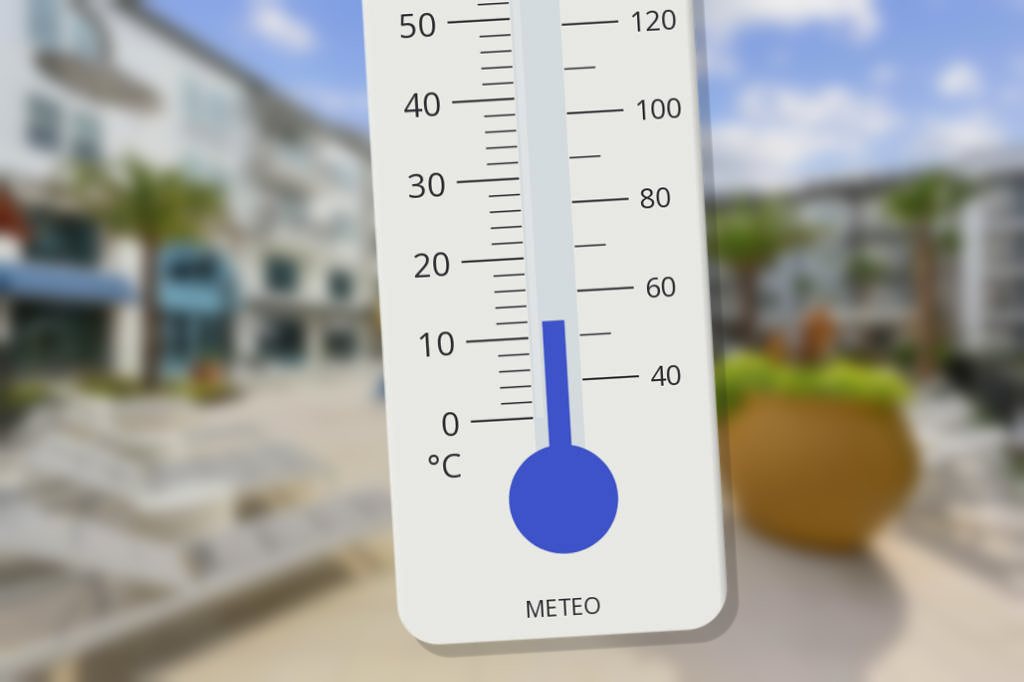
12 °C
